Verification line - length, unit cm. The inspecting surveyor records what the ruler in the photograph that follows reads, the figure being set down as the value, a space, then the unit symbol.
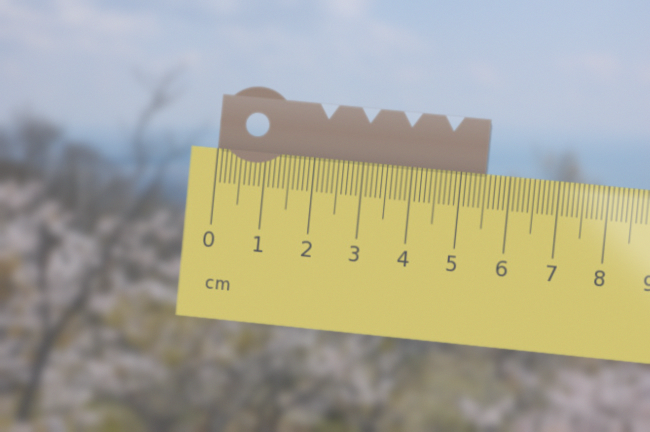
5.5 cm
